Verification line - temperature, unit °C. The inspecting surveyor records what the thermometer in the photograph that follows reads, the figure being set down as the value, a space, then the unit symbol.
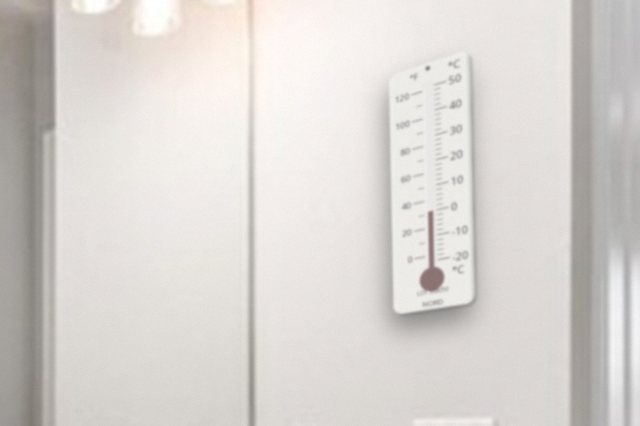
0 °C
